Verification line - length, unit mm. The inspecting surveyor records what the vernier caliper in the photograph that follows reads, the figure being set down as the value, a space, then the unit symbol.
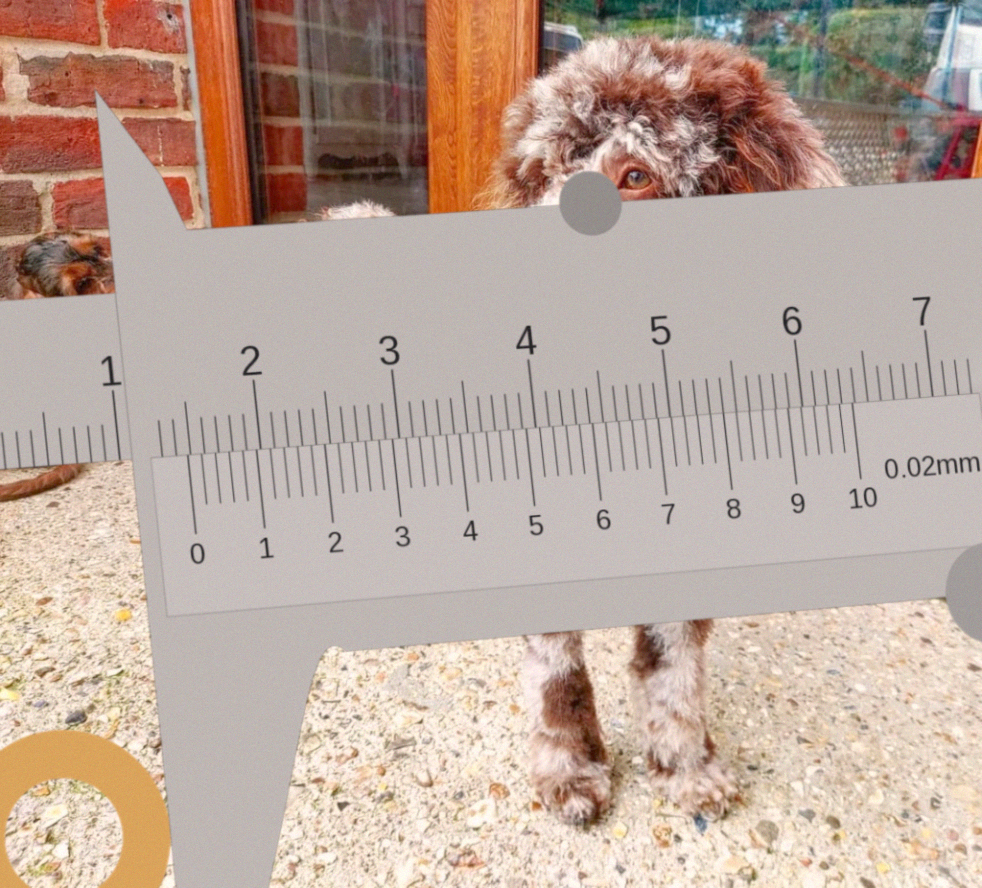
14.8 mm
